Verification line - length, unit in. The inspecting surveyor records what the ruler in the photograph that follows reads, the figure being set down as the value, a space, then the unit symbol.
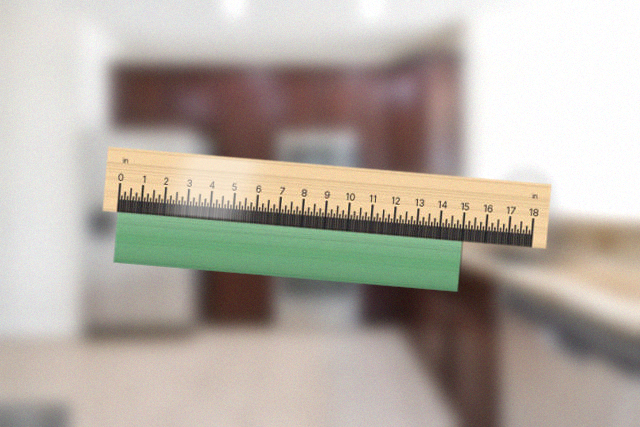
15 in
